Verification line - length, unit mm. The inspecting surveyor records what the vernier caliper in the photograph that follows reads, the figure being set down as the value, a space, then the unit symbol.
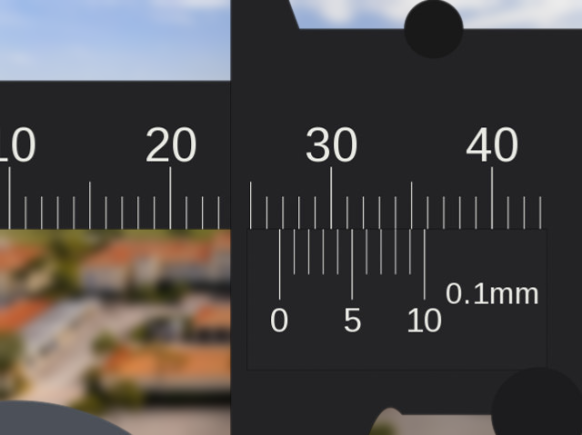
26.8 mm
